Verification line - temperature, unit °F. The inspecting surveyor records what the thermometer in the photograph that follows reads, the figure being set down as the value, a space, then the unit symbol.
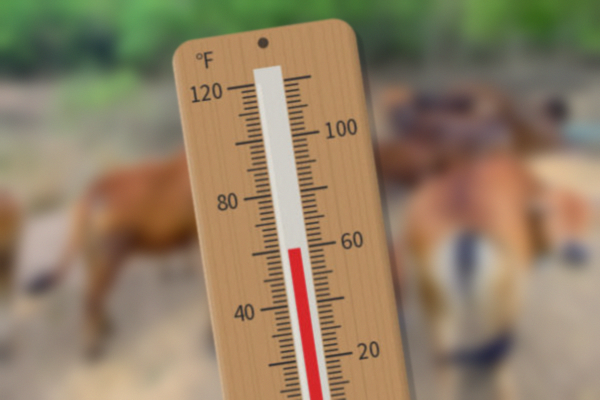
60 °F
